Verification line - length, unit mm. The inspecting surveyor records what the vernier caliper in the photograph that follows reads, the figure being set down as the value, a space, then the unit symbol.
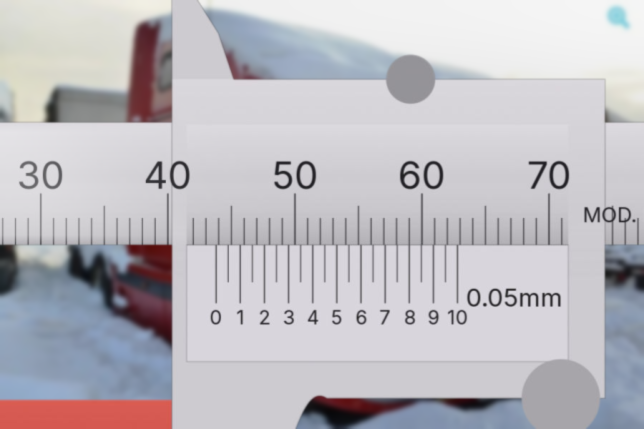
43.8 mm
